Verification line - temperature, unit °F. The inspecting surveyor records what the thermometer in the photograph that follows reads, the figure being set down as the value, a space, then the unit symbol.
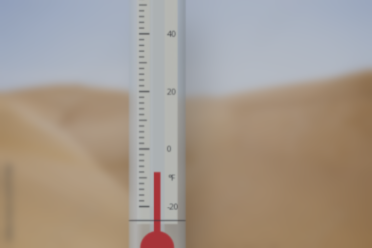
-8 °F
